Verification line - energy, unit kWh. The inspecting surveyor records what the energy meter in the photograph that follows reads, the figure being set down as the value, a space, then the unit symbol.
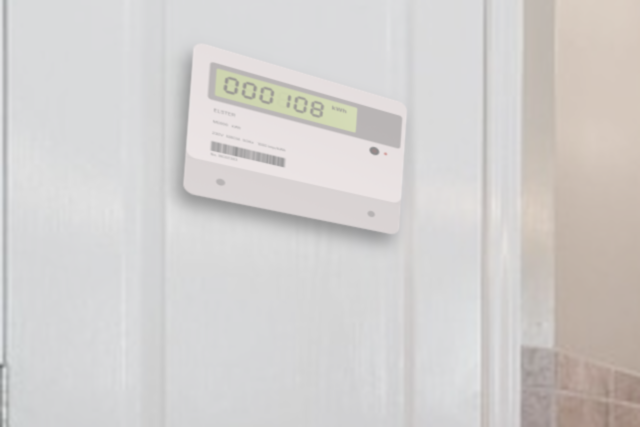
108 kWh
